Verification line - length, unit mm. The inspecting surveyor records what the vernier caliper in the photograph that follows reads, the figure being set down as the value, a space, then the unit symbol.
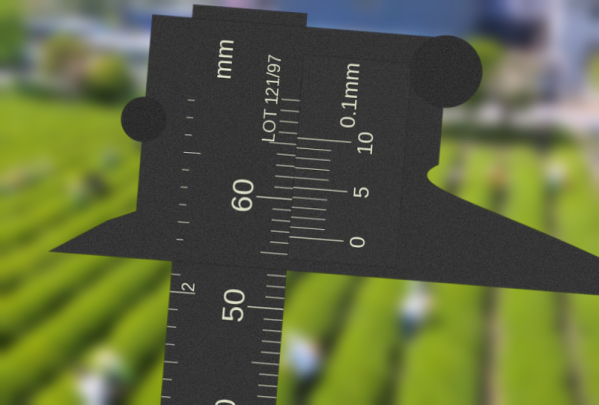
56.6 mm
